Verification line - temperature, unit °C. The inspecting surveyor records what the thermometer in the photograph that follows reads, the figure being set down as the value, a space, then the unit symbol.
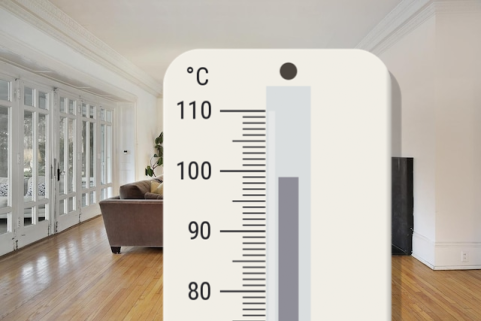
99 °C
